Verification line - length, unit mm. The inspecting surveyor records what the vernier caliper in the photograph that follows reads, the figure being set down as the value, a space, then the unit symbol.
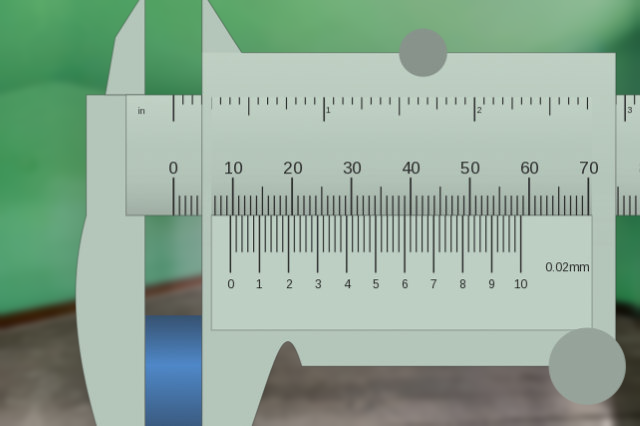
9.6 mm
